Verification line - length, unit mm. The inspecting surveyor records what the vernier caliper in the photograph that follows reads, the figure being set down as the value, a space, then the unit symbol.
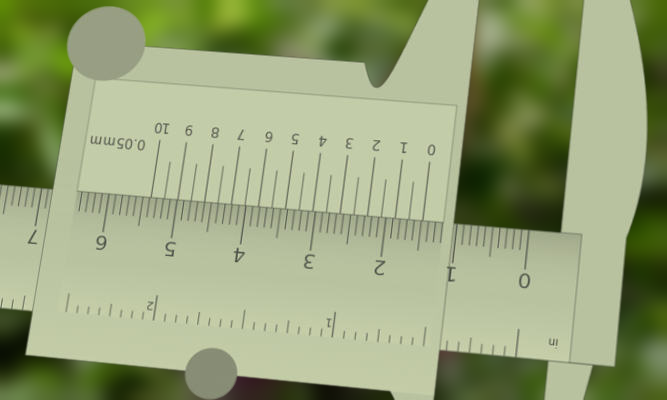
14.8 mm
